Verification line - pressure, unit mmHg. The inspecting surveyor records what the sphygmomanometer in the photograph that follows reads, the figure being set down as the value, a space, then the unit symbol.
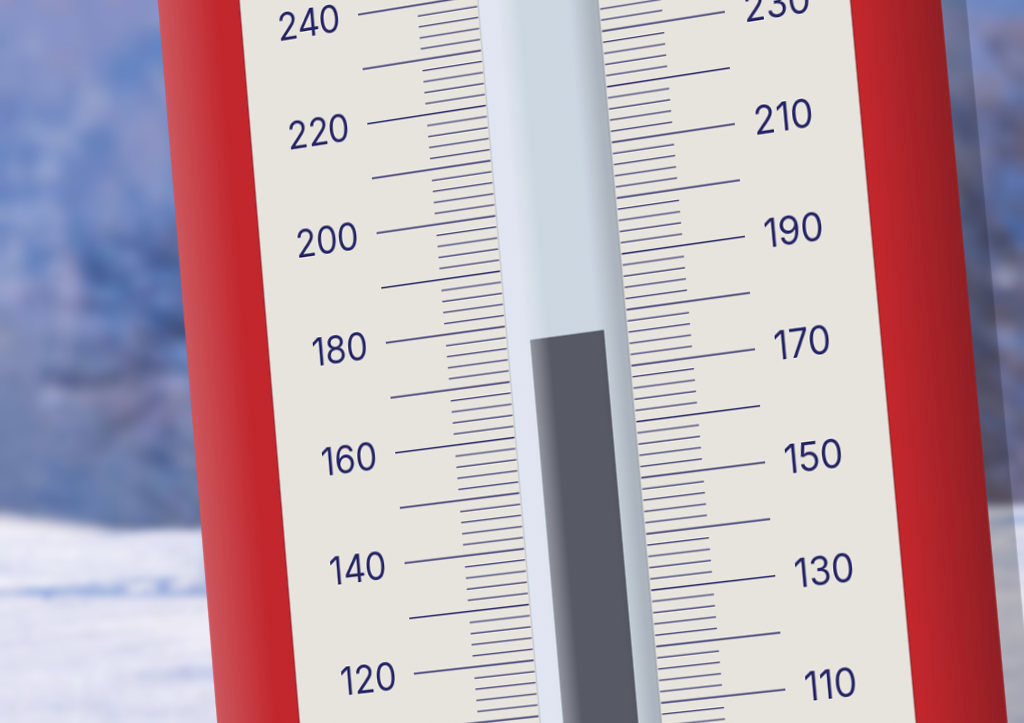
177 mmHg
